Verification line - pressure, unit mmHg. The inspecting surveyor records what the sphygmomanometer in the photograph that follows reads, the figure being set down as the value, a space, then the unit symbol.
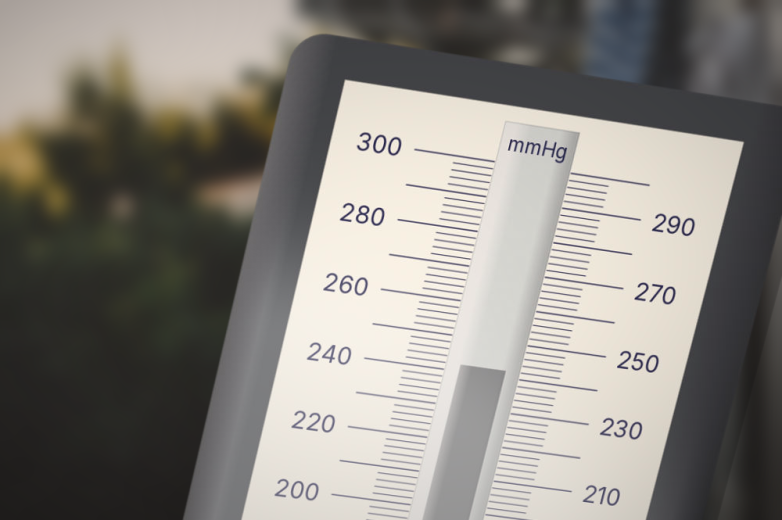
242 mmHg
